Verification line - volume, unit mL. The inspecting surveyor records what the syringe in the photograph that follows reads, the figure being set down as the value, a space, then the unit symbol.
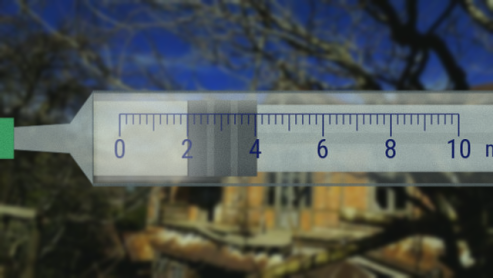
2 mL
